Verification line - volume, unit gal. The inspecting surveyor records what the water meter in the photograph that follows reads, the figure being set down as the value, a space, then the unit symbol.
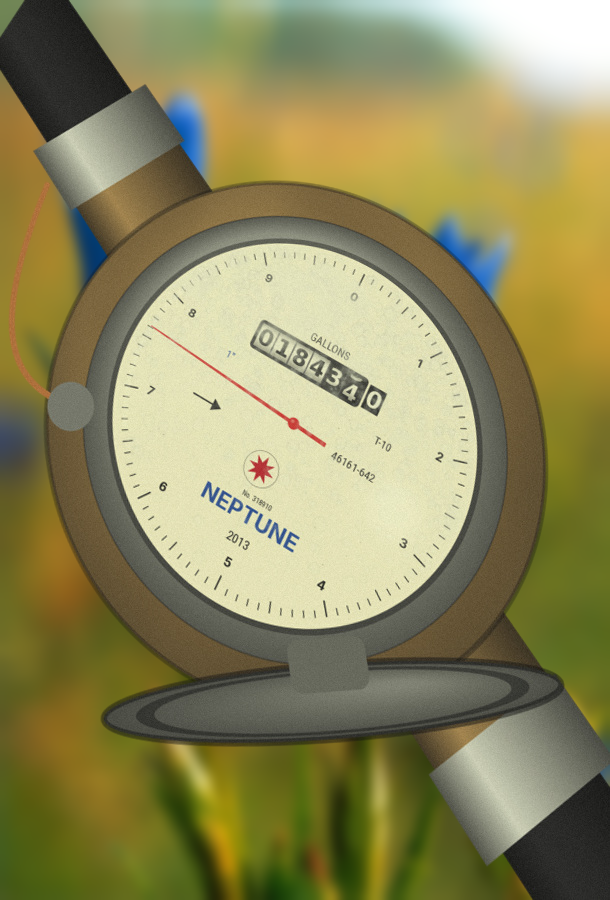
184337.6 gal
